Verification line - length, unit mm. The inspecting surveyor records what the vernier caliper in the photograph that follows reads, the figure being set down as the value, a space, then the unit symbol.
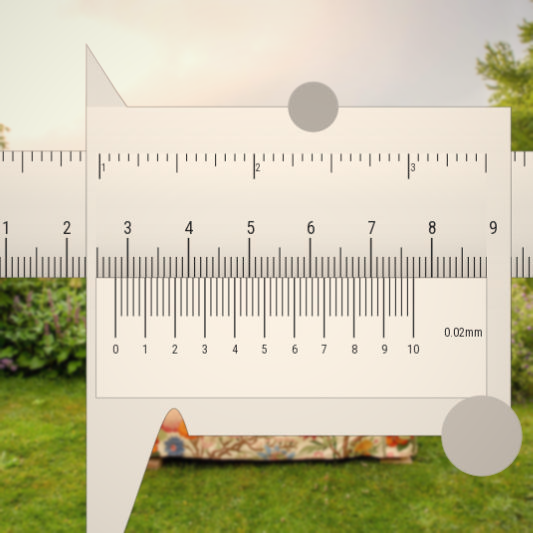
28.0 mm
